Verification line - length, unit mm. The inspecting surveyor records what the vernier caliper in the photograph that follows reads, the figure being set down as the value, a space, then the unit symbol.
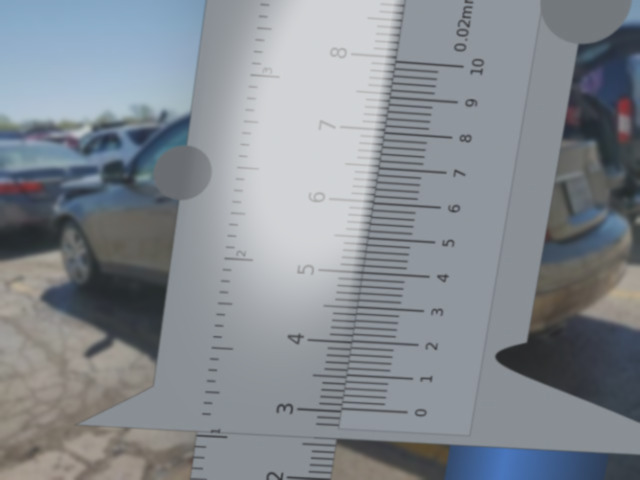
30.4 mm
